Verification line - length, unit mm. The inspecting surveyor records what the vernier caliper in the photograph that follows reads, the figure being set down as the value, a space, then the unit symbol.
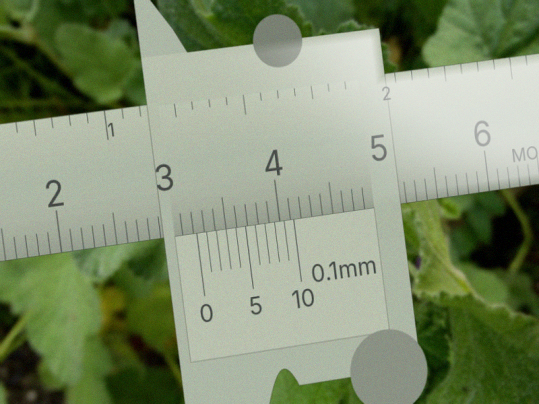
32.3 mm
